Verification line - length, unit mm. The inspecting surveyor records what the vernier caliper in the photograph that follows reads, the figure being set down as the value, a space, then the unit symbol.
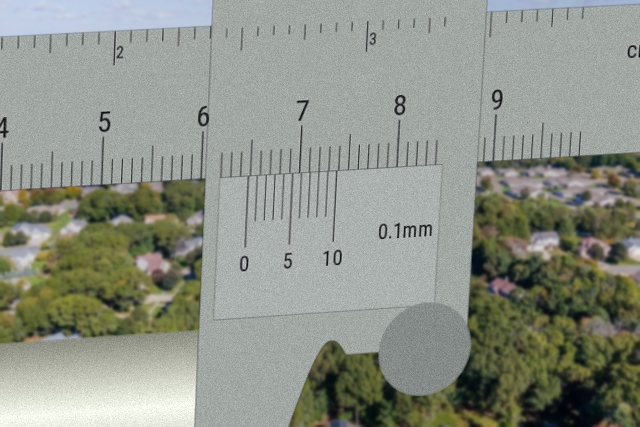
64.8 mm
